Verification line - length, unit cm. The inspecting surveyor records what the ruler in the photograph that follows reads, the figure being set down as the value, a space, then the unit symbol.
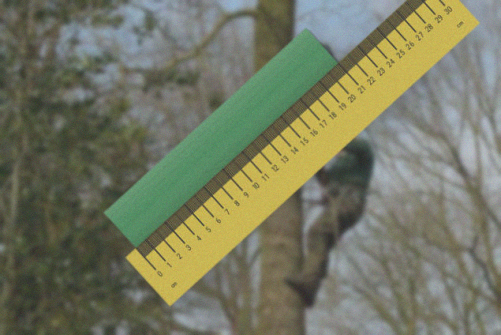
21 cm
